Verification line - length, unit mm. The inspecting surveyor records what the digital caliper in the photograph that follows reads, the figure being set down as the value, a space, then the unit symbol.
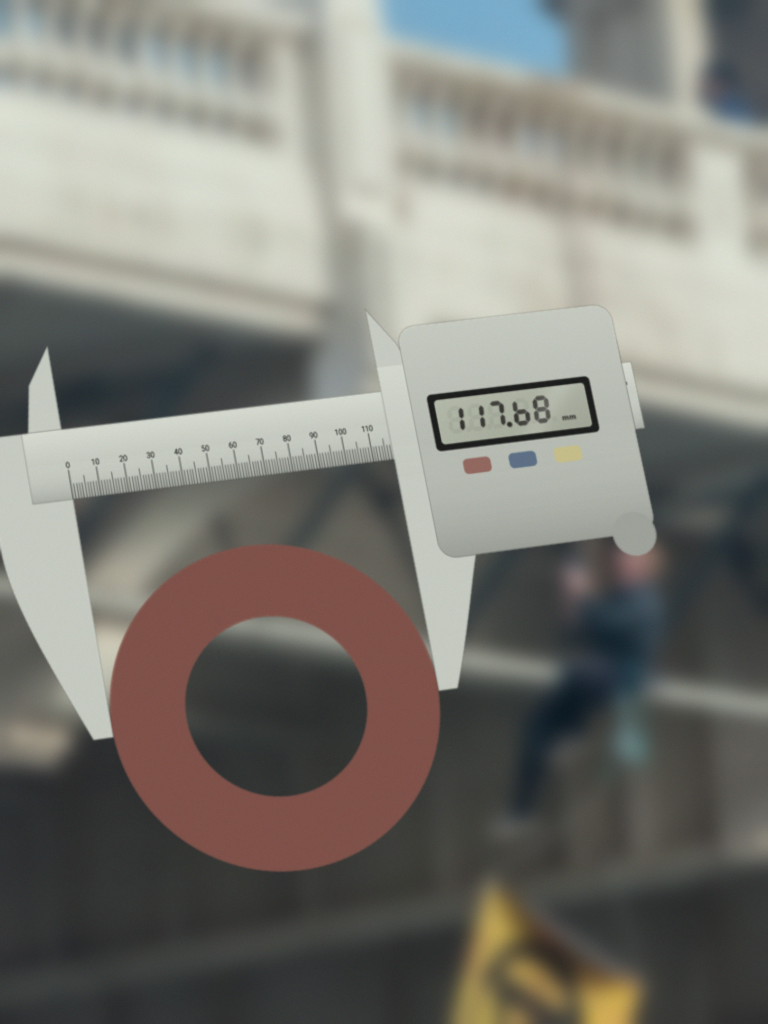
117.68 mm
